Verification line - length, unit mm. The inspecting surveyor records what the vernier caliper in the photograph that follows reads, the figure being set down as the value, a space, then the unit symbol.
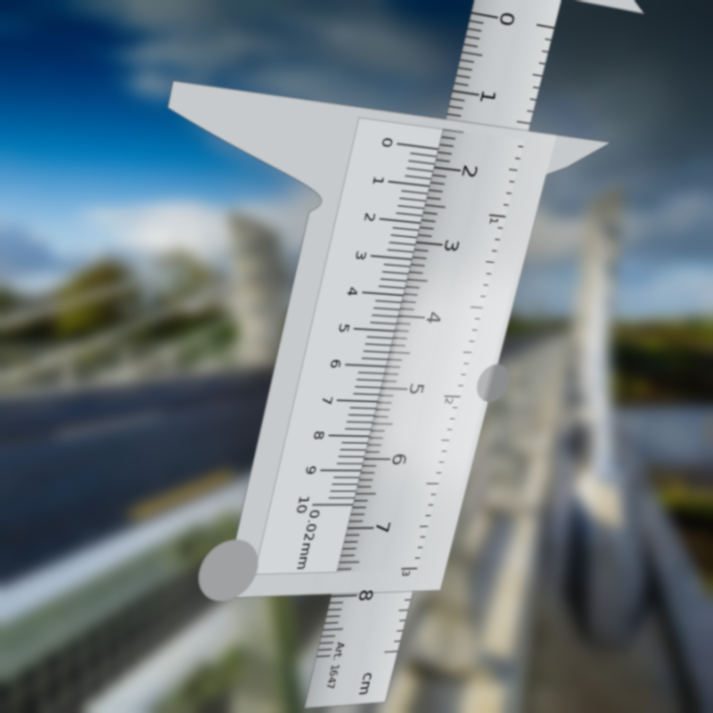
17.6 mm
